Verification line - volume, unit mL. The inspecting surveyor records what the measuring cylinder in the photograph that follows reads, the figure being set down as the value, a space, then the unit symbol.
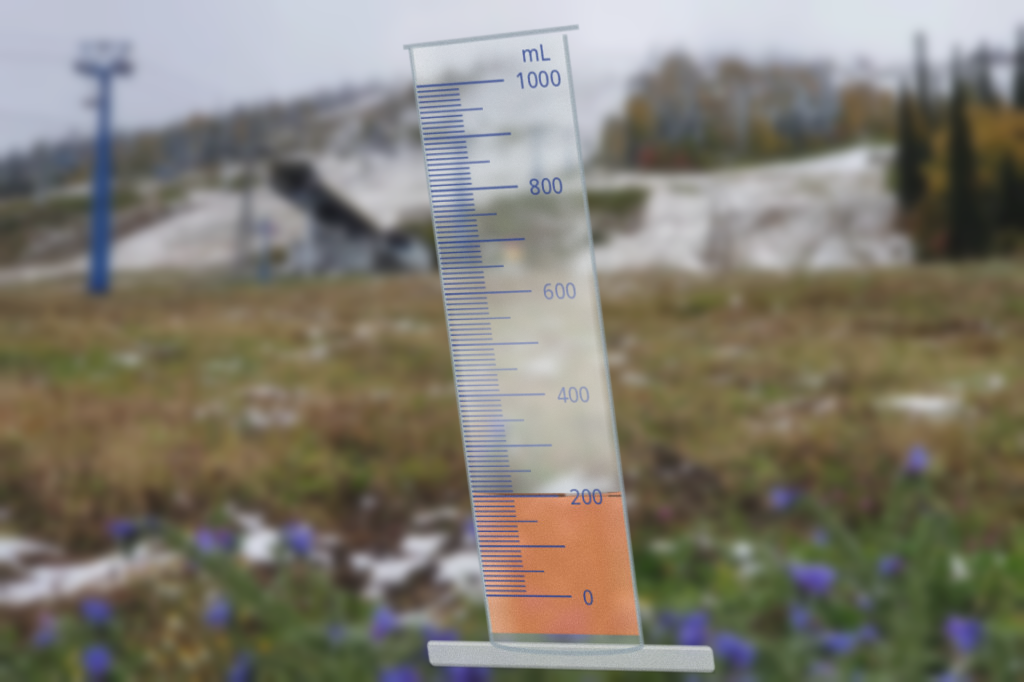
200 mL
